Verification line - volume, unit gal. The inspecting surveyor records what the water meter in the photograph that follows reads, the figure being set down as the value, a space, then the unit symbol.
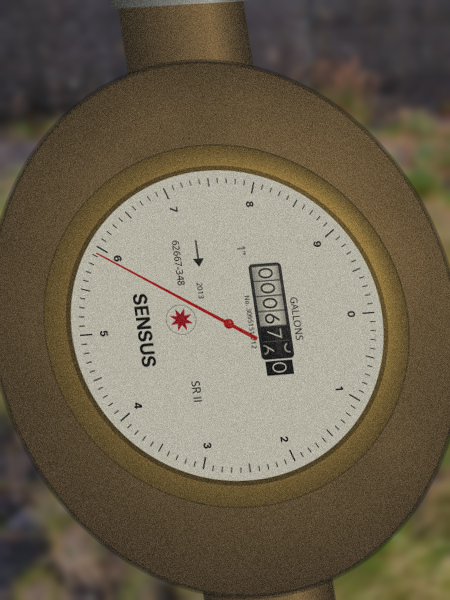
6755.9 gal
